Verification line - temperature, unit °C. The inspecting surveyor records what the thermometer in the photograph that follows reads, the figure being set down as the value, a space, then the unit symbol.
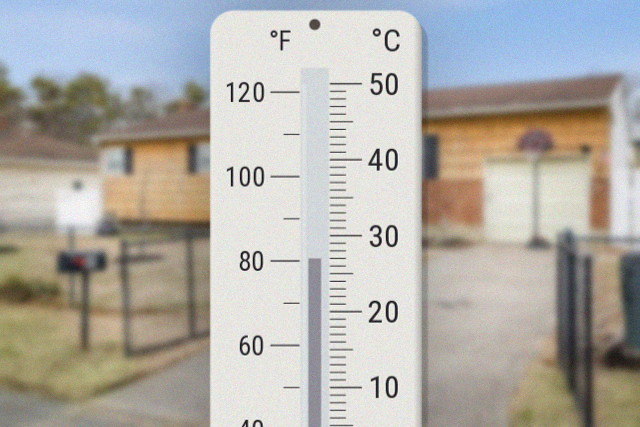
27 °C
